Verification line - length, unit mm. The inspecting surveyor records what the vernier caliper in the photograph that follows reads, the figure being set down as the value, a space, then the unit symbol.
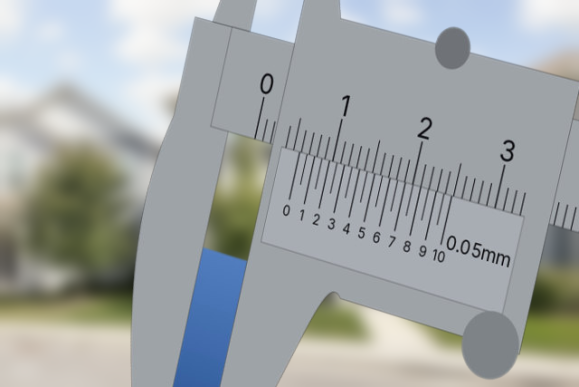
5.8 mm
